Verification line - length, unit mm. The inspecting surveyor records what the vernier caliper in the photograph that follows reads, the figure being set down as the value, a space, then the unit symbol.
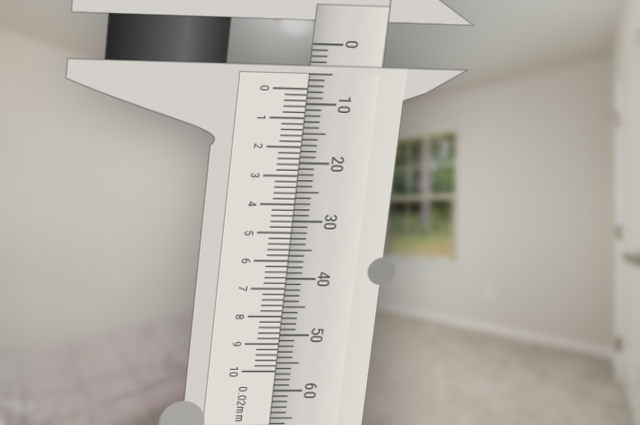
7.5 mm
